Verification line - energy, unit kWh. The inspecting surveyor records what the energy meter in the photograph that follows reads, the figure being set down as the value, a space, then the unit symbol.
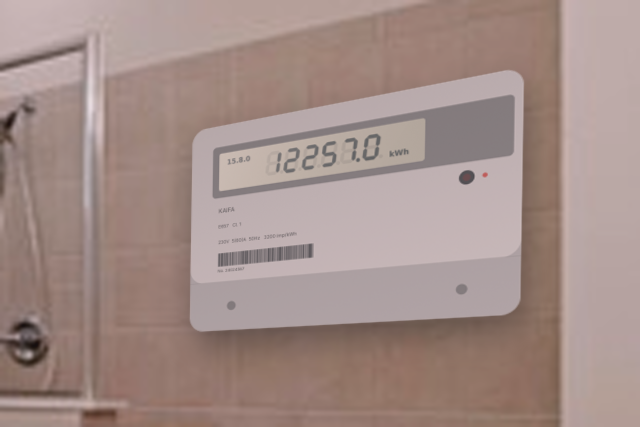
12257.0 kWh
